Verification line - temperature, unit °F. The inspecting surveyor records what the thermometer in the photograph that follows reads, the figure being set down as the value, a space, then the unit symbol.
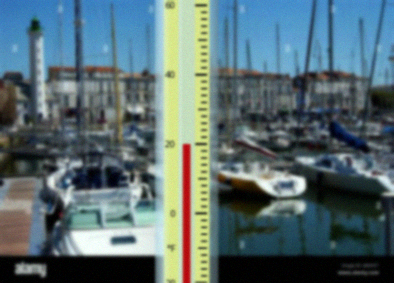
20 °F
